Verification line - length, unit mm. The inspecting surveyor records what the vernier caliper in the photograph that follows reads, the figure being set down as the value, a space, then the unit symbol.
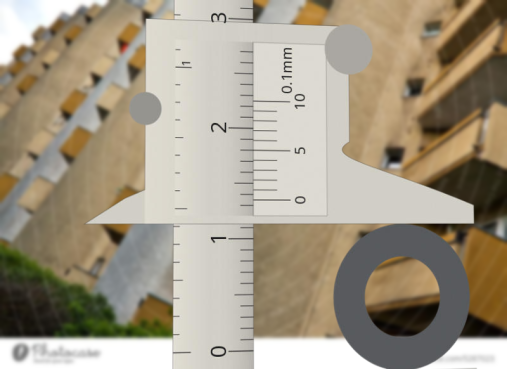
13.5 mm
